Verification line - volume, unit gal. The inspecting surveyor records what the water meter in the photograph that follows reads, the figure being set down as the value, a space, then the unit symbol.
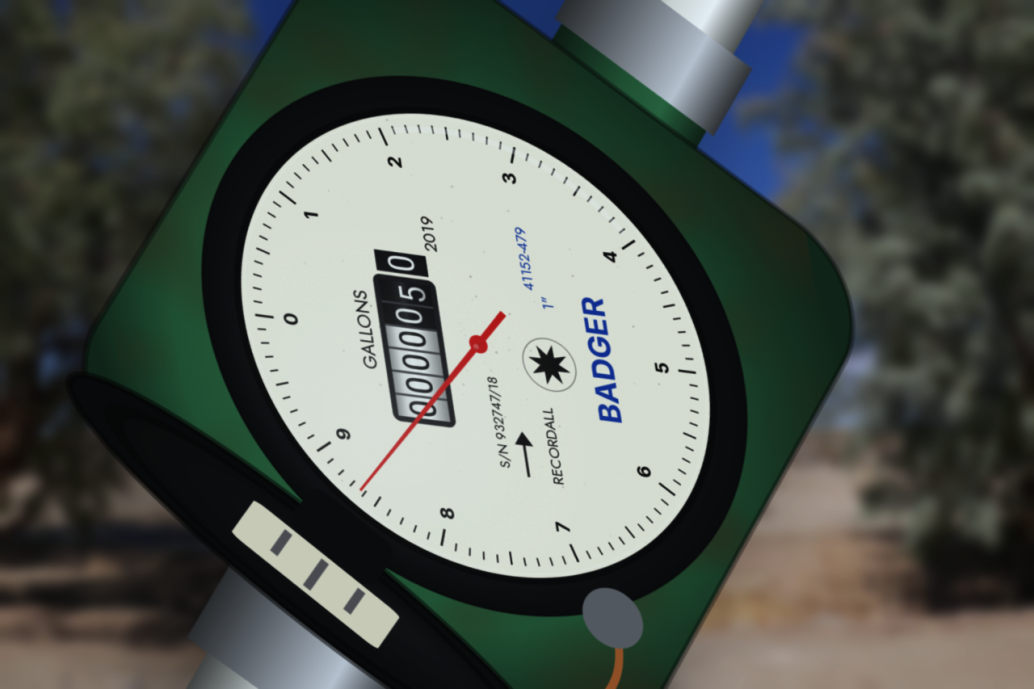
48.6 gal
